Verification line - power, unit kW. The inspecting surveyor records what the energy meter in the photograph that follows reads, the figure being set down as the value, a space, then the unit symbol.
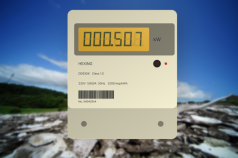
0.507 kW
